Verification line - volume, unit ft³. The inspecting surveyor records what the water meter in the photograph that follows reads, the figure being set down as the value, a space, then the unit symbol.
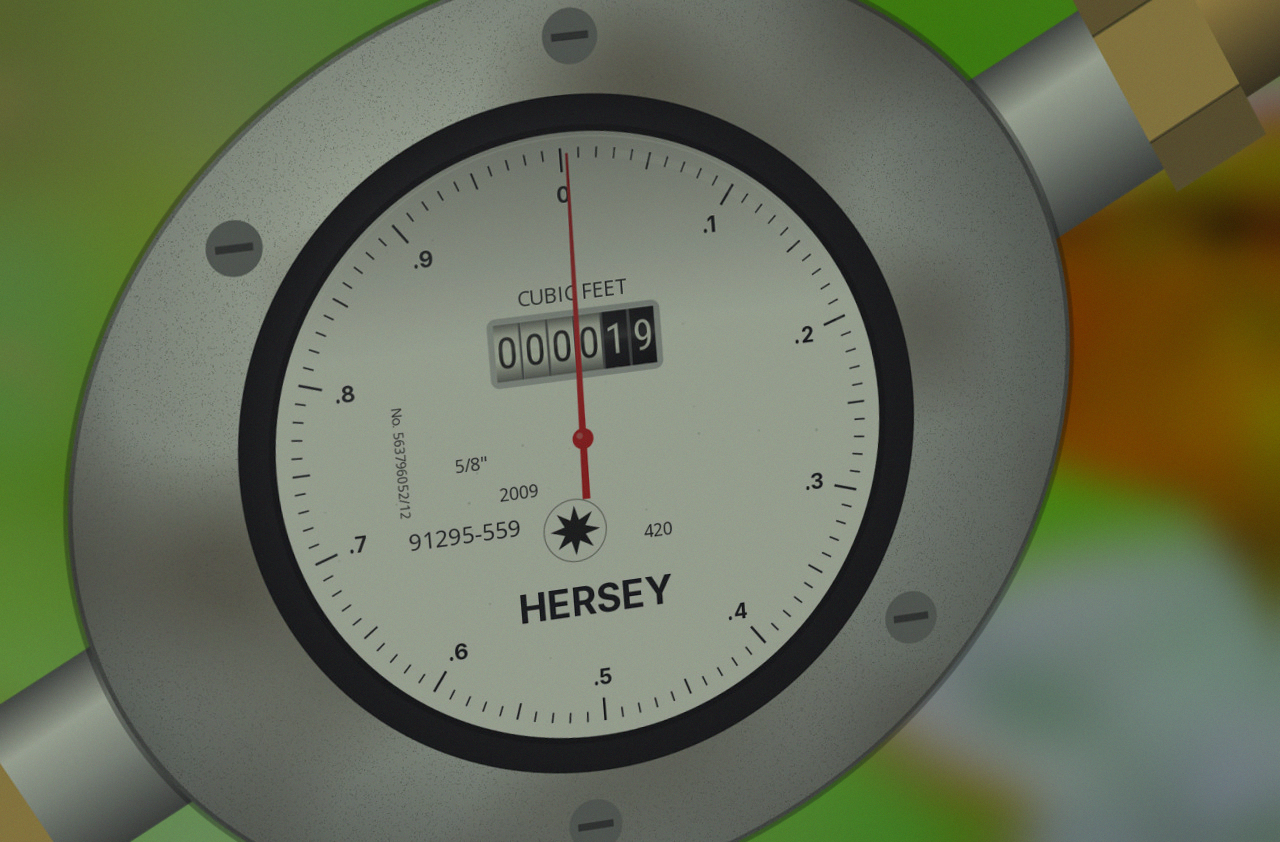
19.00 ft³
